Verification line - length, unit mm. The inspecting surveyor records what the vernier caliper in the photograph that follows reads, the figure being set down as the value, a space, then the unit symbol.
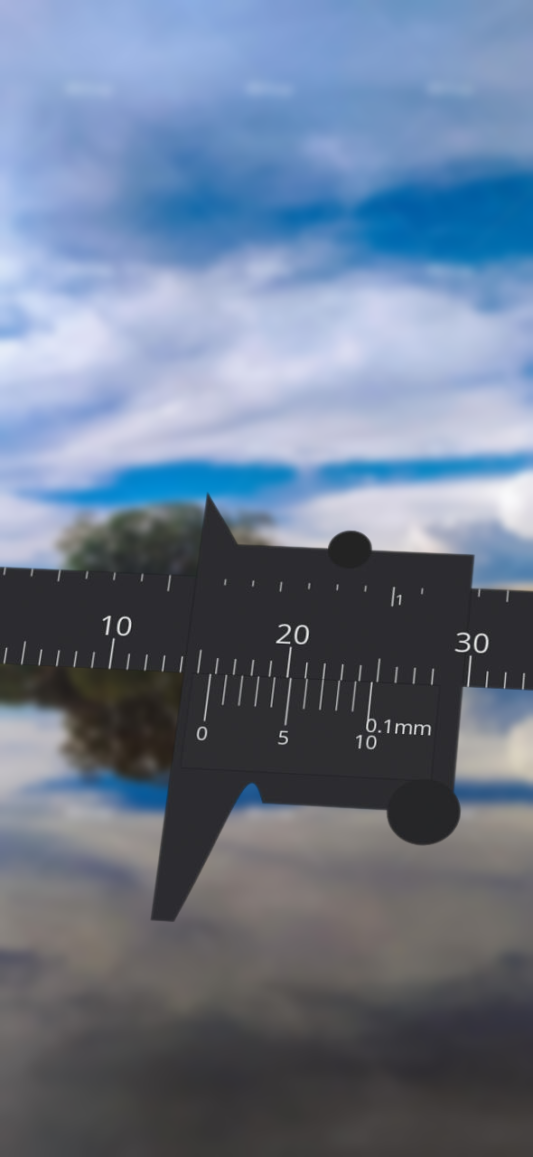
15.7 mm
